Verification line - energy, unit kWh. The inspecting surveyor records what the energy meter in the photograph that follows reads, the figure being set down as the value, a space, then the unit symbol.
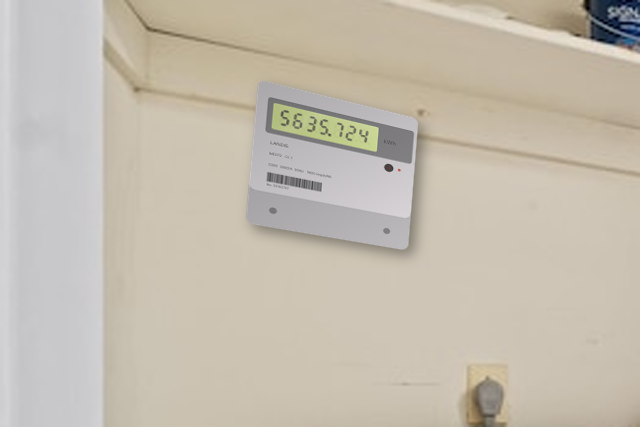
5635.724 kWh
